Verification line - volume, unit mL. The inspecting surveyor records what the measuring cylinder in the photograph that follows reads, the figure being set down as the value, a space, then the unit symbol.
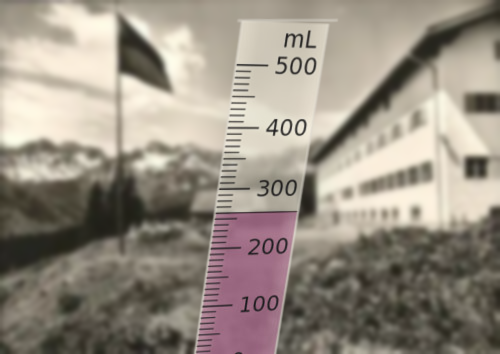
260 mL
